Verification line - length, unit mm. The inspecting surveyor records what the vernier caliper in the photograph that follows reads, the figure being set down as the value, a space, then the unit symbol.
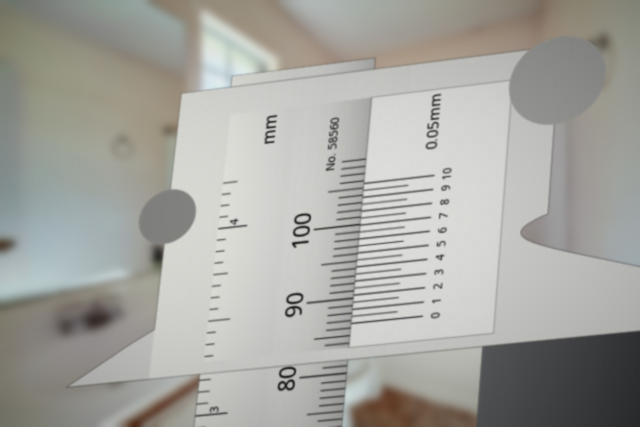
86.6 mm
